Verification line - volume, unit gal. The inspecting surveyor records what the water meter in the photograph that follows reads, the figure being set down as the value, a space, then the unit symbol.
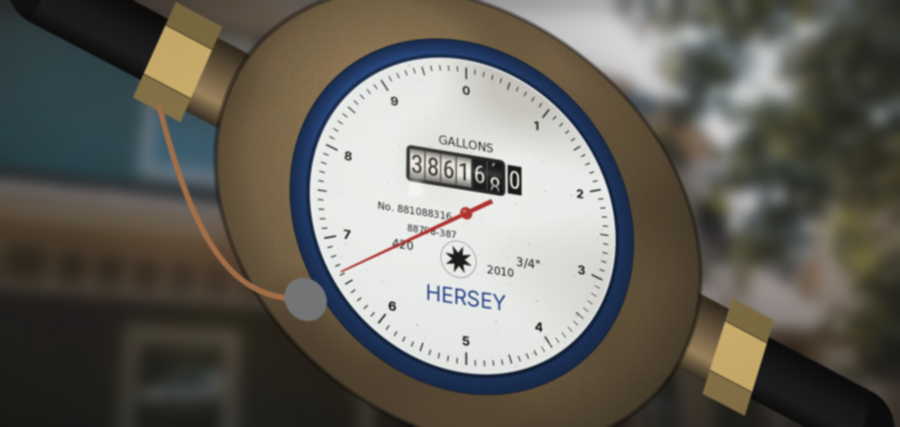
3861676.6 gal
